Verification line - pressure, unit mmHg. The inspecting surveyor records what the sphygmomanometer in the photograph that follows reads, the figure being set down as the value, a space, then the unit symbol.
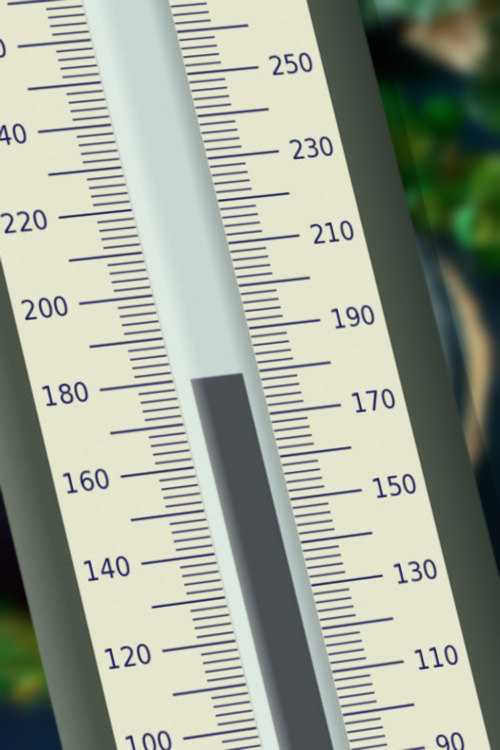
180 mmHg
